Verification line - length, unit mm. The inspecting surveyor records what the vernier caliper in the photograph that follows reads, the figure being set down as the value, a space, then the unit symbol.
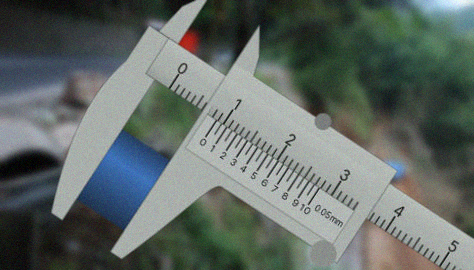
8.8 mm
